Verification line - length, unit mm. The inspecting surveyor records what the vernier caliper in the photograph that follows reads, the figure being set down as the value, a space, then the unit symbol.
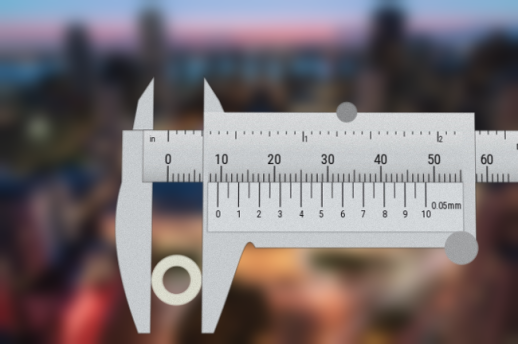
9.4 mm
